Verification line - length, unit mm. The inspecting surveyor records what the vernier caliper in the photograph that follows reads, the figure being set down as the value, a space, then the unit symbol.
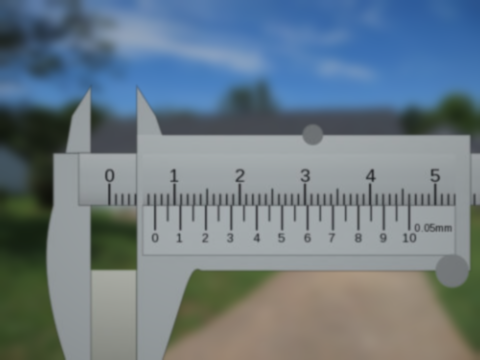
7.0 mm
